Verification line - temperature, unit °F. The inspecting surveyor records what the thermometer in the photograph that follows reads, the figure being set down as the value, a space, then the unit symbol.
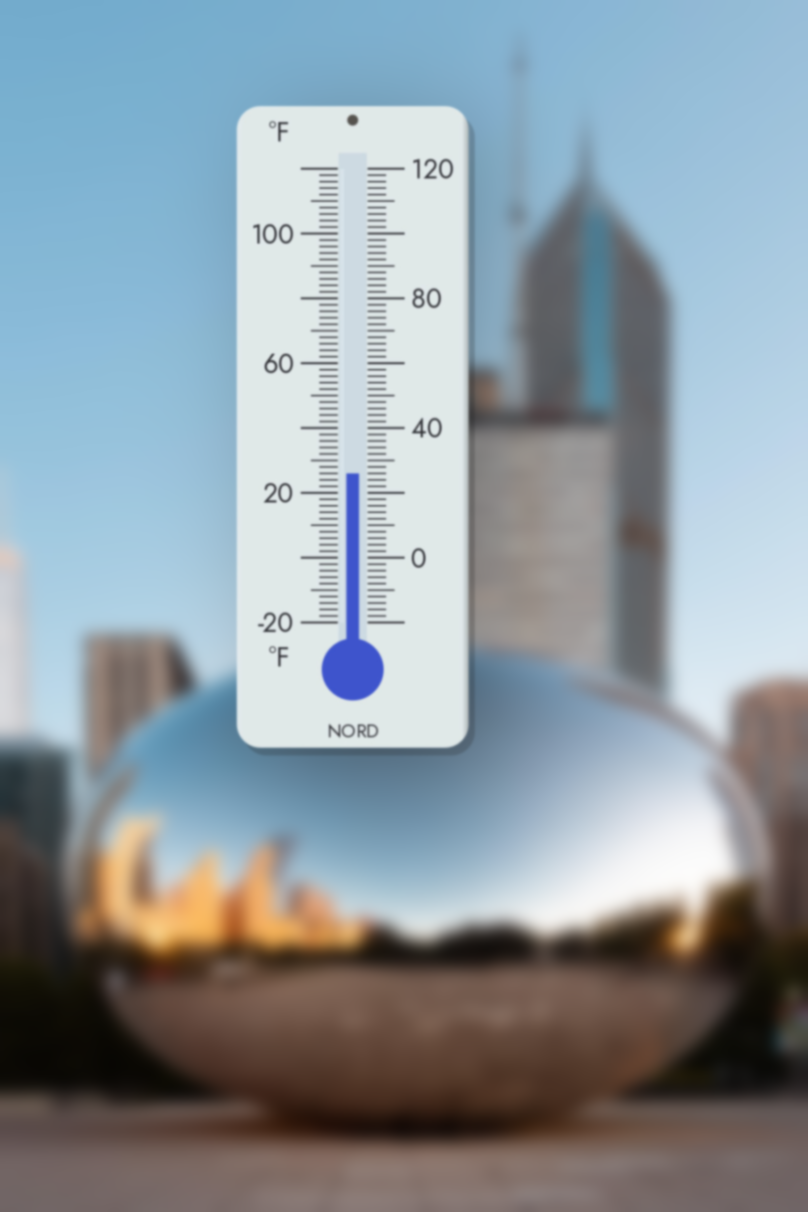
26 °F
